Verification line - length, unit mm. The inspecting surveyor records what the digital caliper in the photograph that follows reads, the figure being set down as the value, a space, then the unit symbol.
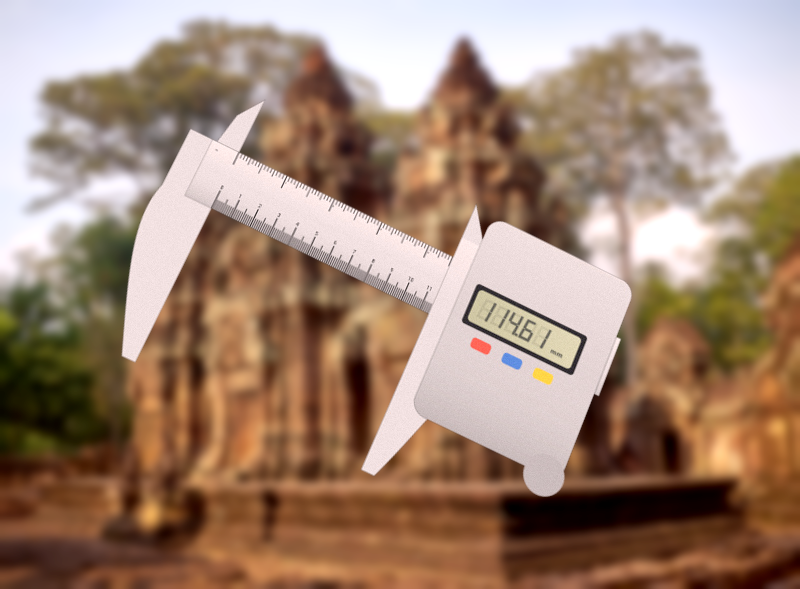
114.61 mm
